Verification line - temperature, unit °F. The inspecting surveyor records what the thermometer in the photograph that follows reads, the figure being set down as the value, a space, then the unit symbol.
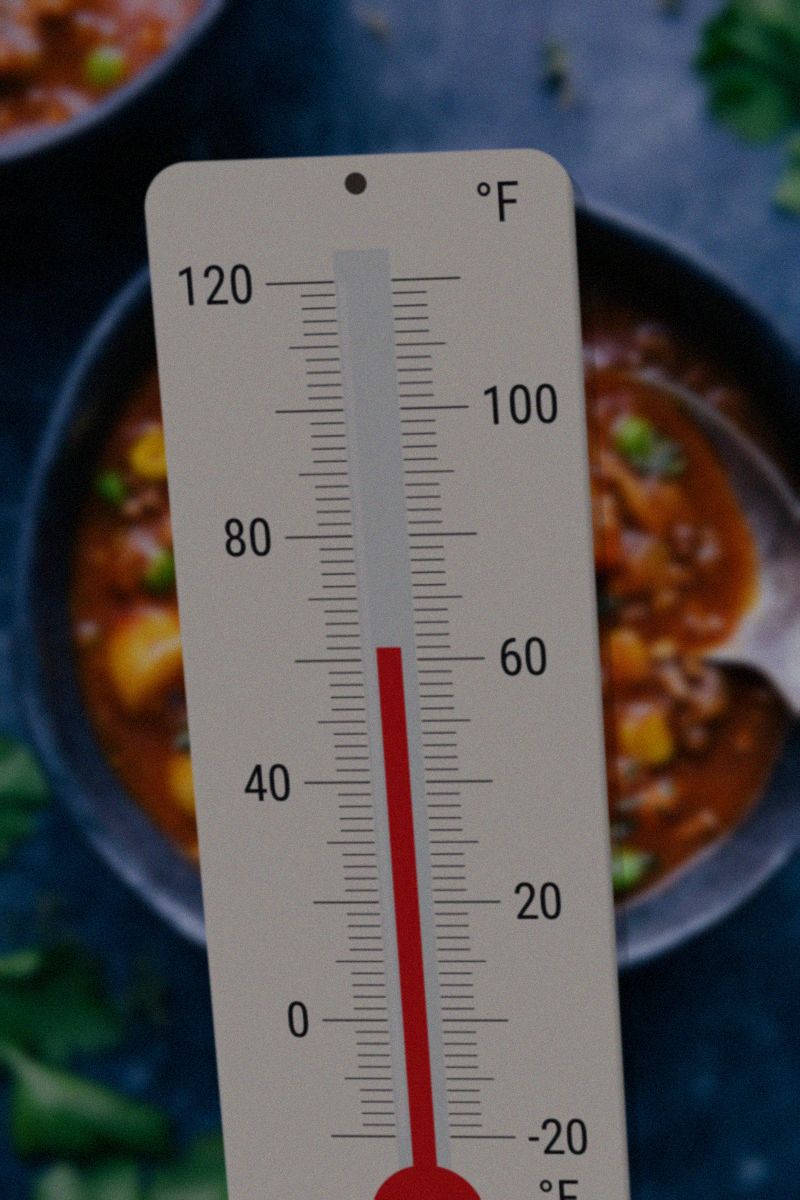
62 °F
